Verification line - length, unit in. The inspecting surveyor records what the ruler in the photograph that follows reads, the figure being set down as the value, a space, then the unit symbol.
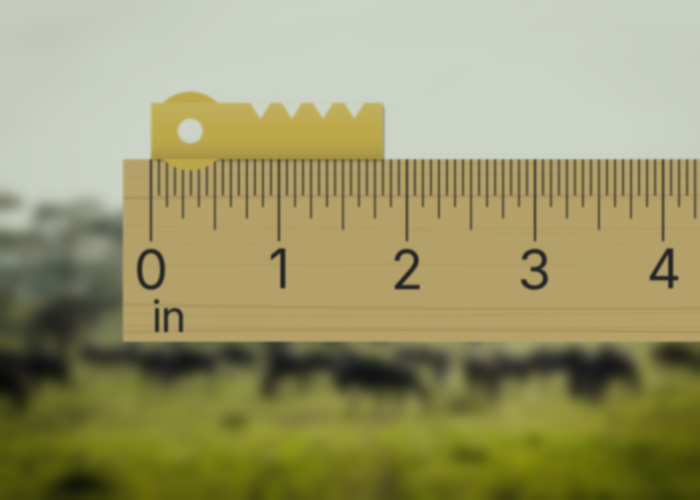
1.8125 in
